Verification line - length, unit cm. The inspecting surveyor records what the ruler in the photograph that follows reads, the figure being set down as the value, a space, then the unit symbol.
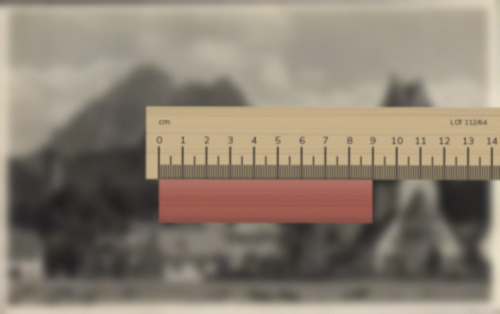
9 cm
